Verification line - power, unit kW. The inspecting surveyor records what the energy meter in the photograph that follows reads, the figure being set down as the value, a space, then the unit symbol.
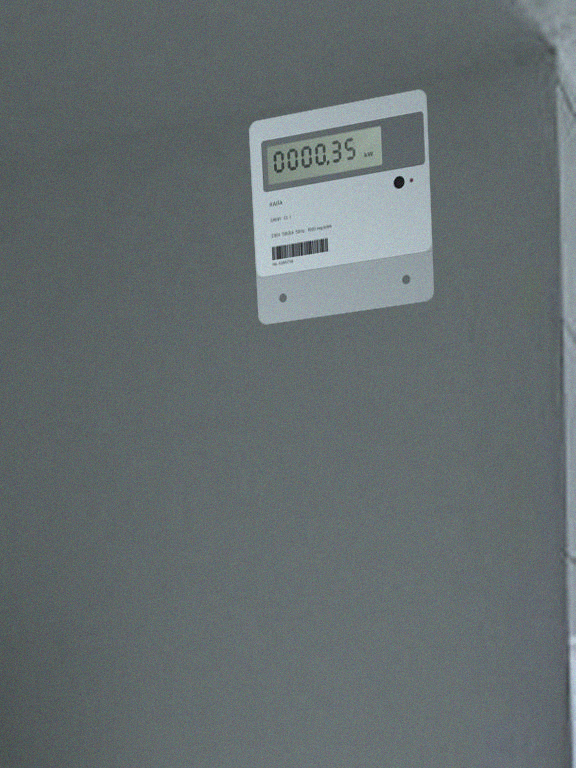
0.35 kW
